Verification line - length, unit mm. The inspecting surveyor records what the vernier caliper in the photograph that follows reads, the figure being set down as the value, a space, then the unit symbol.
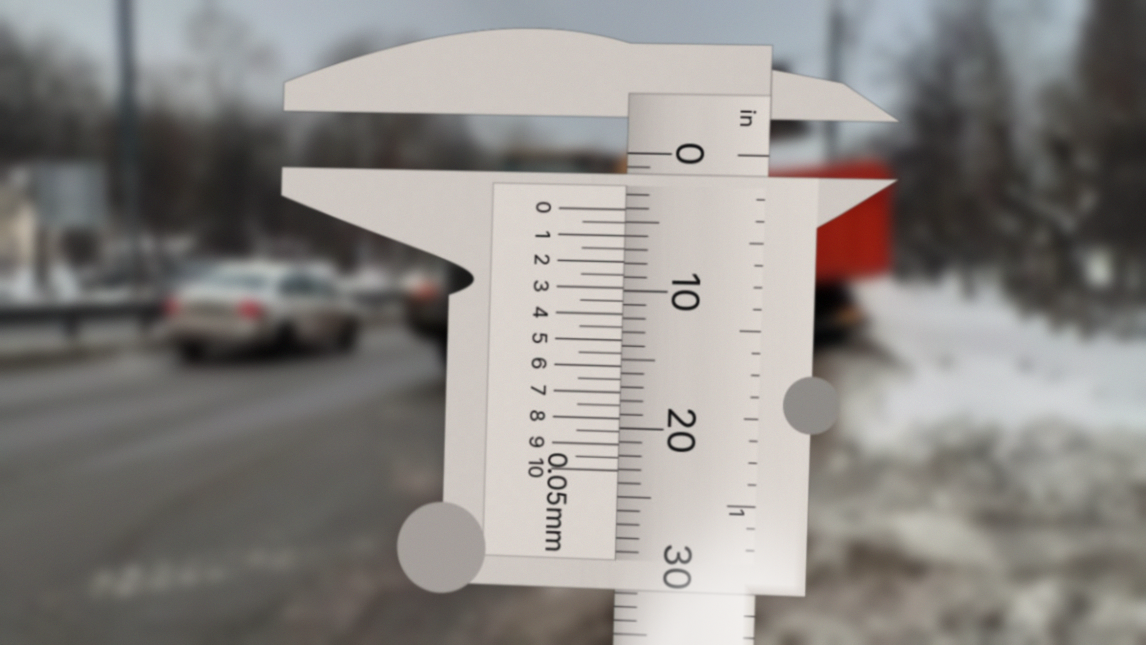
4.1 mm
